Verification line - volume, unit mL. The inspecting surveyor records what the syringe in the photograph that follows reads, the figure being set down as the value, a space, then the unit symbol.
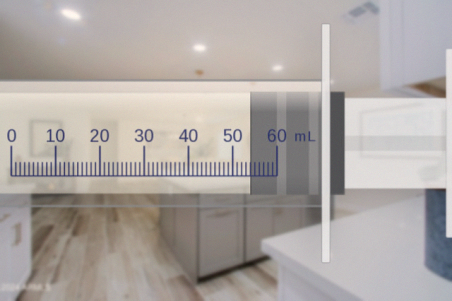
54 mL
